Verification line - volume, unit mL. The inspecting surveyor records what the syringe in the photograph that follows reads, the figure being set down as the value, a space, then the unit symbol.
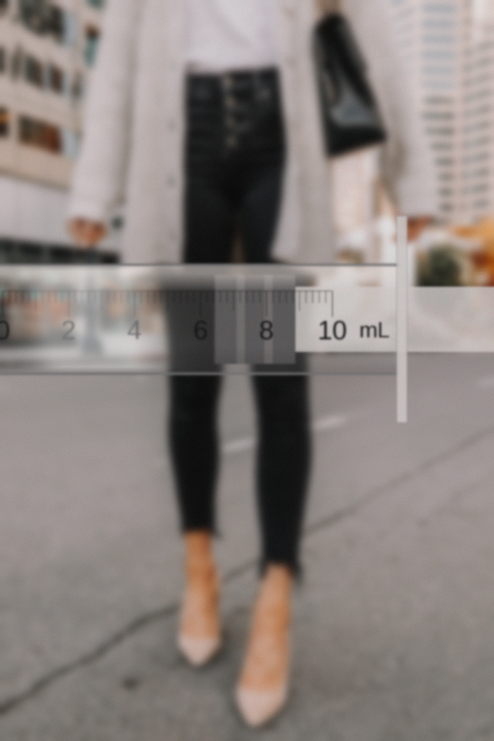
6.4 mL
